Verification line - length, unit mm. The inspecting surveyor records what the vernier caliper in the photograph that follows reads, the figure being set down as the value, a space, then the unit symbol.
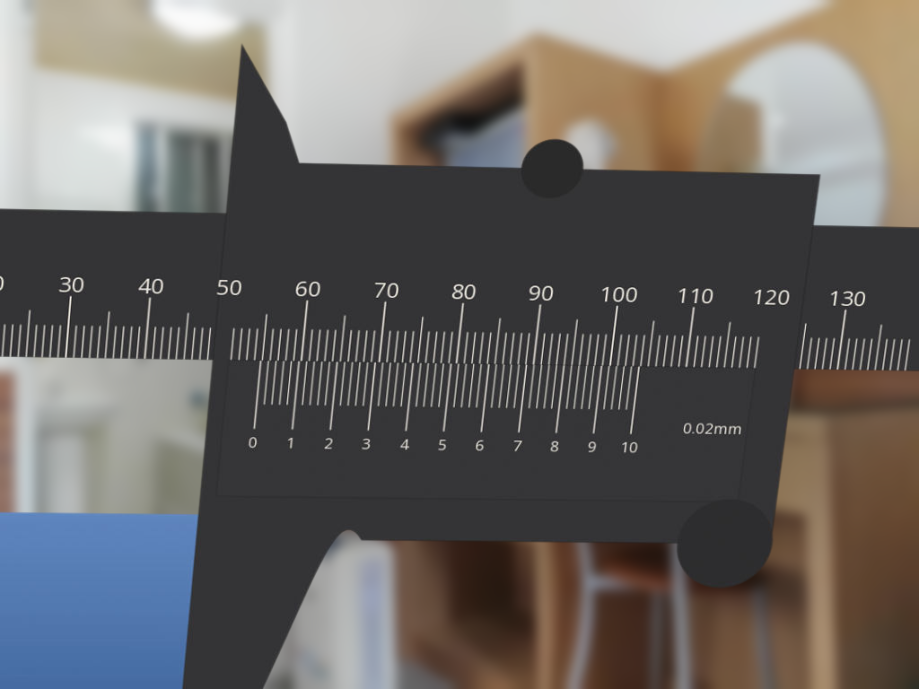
54.8 mm
